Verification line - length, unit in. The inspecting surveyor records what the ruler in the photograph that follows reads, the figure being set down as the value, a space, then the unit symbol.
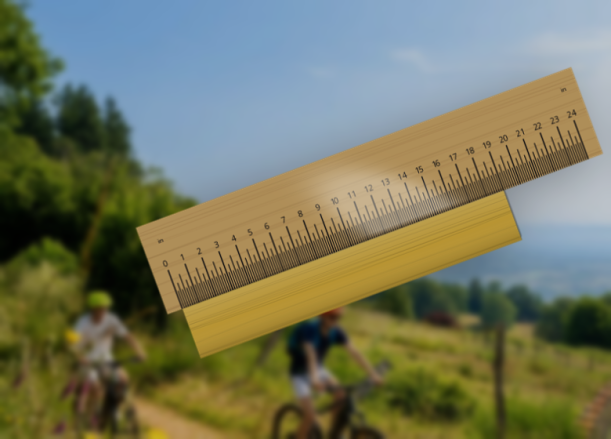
19 in
